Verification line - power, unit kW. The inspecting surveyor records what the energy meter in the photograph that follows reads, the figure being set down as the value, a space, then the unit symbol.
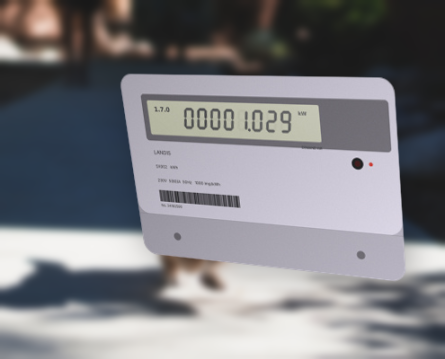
1.029 kW
